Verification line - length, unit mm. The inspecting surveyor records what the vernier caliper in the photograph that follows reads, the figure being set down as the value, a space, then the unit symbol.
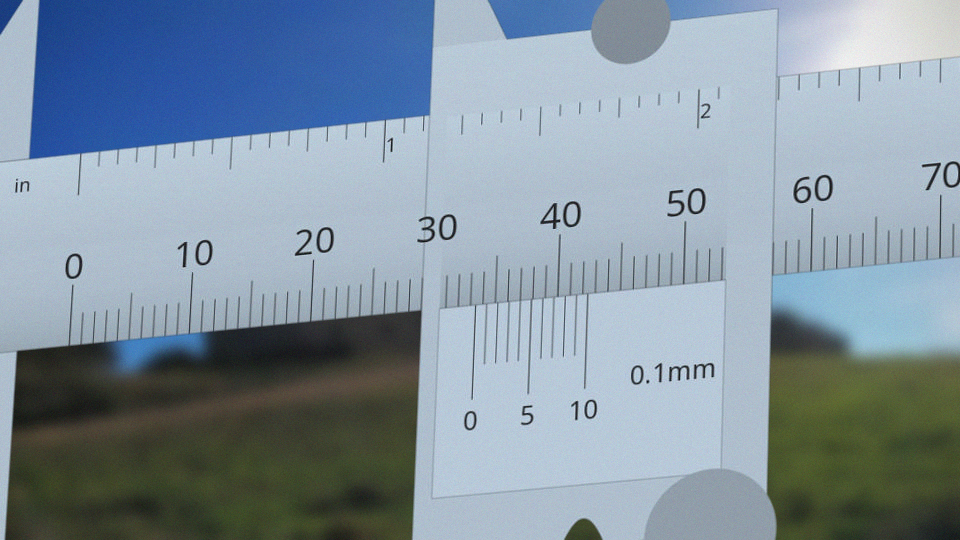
33.4 mm
